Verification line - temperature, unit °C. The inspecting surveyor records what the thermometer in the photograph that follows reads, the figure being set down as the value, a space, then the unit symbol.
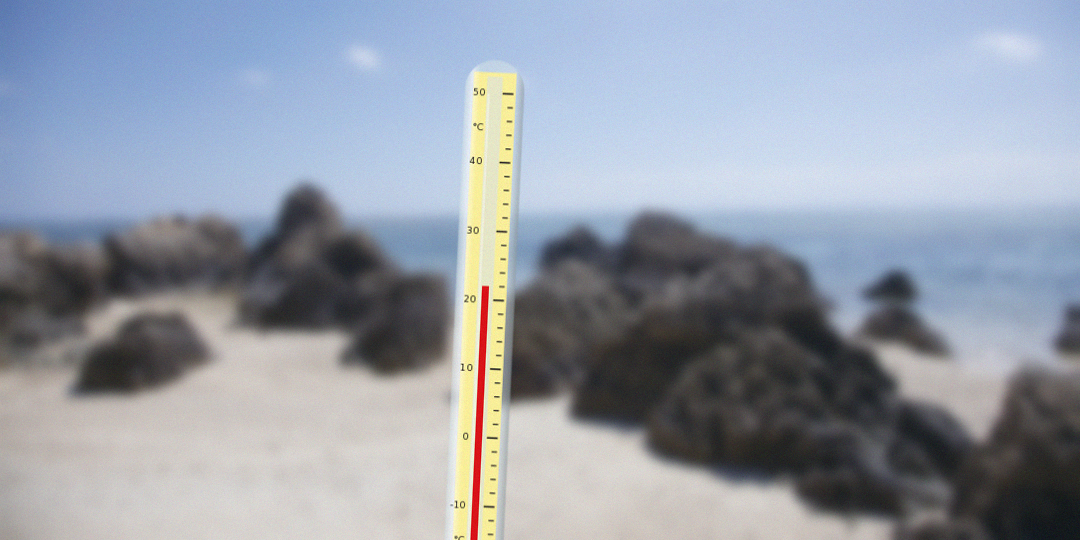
22 °C
